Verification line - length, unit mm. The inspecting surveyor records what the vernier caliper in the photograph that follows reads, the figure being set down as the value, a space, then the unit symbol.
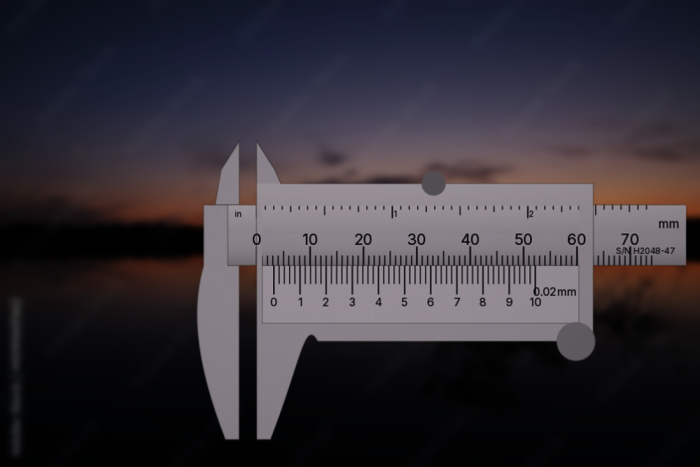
3.2 mm
